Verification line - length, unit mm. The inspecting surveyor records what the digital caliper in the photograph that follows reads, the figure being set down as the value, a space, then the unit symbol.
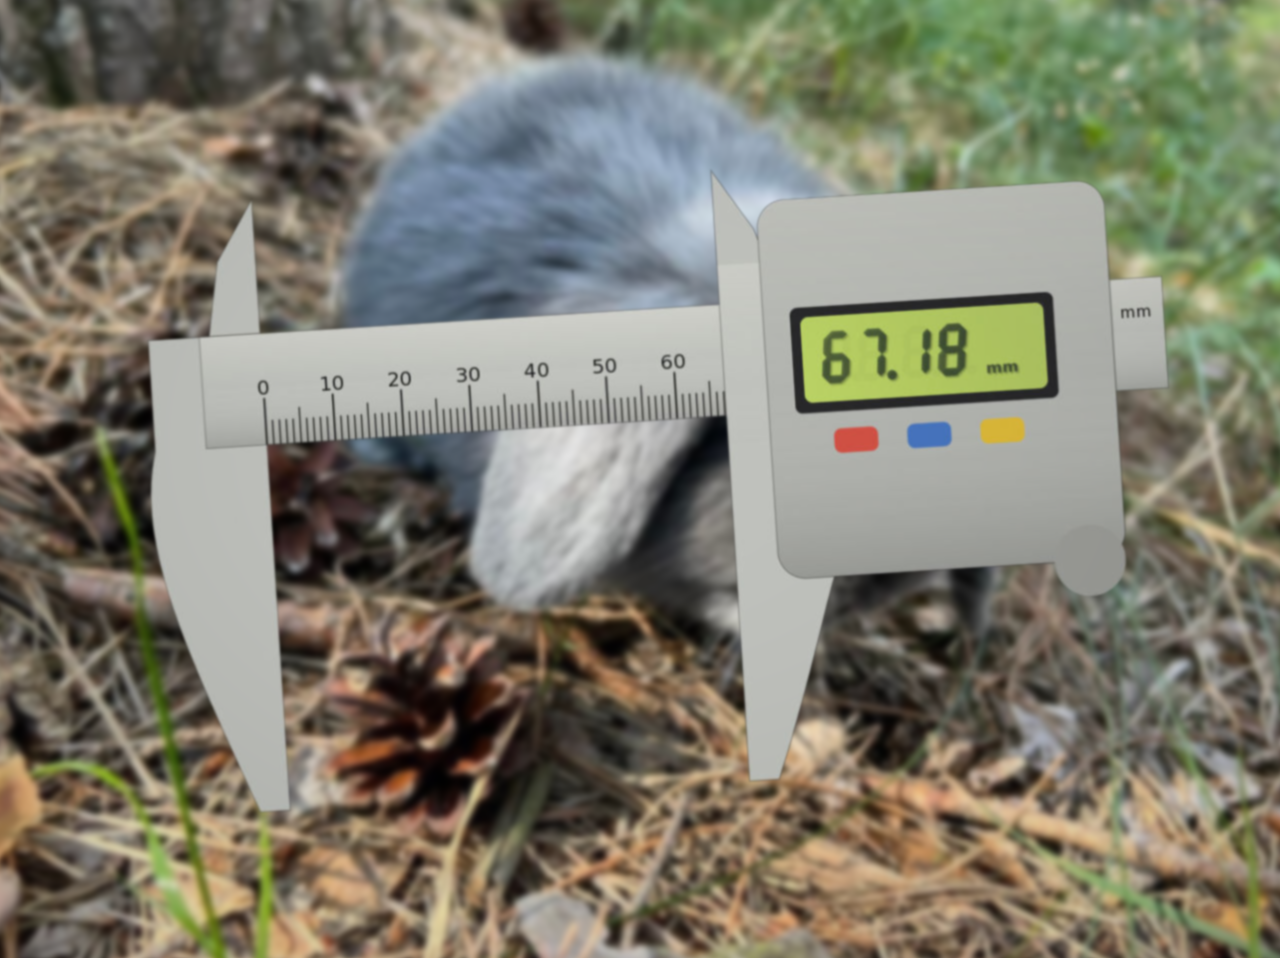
67.18 mm
